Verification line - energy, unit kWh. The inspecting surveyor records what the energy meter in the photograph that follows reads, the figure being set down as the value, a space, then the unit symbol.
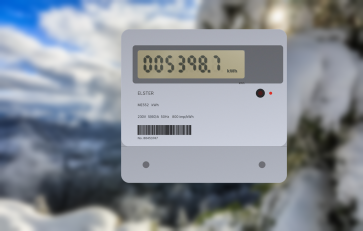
5398.7 kWh
